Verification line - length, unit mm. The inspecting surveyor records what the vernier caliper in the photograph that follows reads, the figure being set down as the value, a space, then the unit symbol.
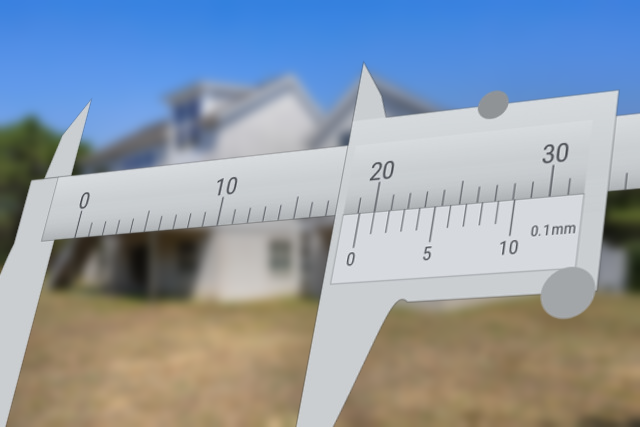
19.1 mm
